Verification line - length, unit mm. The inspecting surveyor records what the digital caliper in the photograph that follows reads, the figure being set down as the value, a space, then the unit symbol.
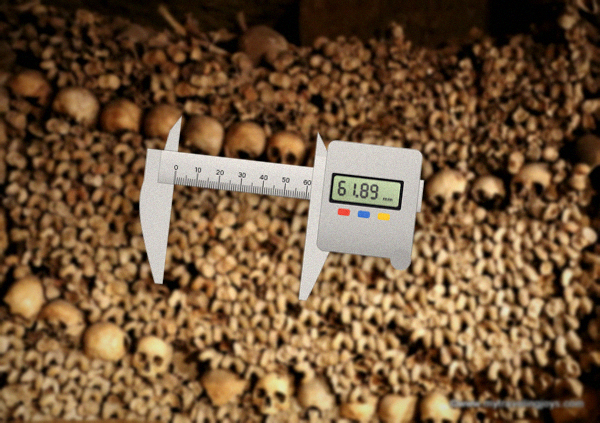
61.89 mm
